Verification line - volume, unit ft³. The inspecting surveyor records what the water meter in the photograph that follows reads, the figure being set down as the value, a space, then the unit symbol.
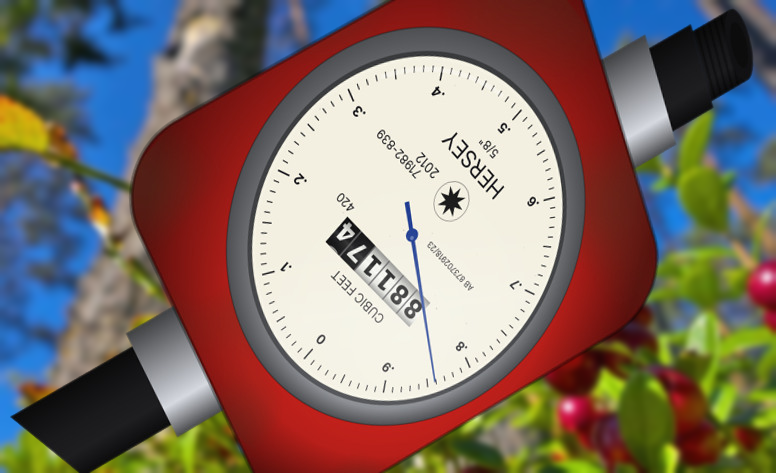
881173.84 ft³
